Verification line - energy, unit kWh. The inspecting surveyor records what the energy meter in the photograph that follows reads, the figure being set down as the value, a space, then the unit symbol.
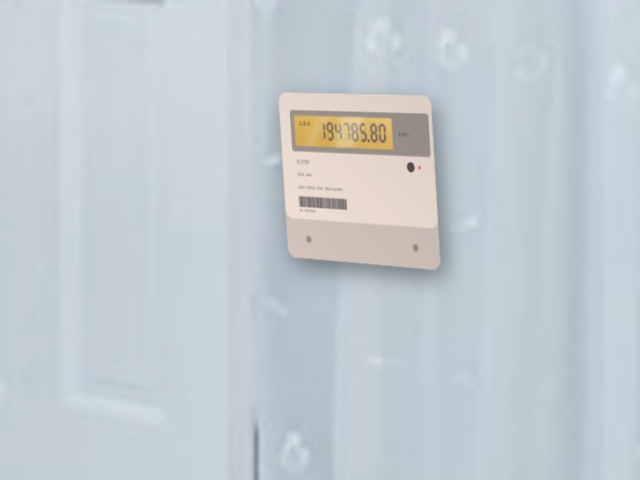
194785.80 kWh
